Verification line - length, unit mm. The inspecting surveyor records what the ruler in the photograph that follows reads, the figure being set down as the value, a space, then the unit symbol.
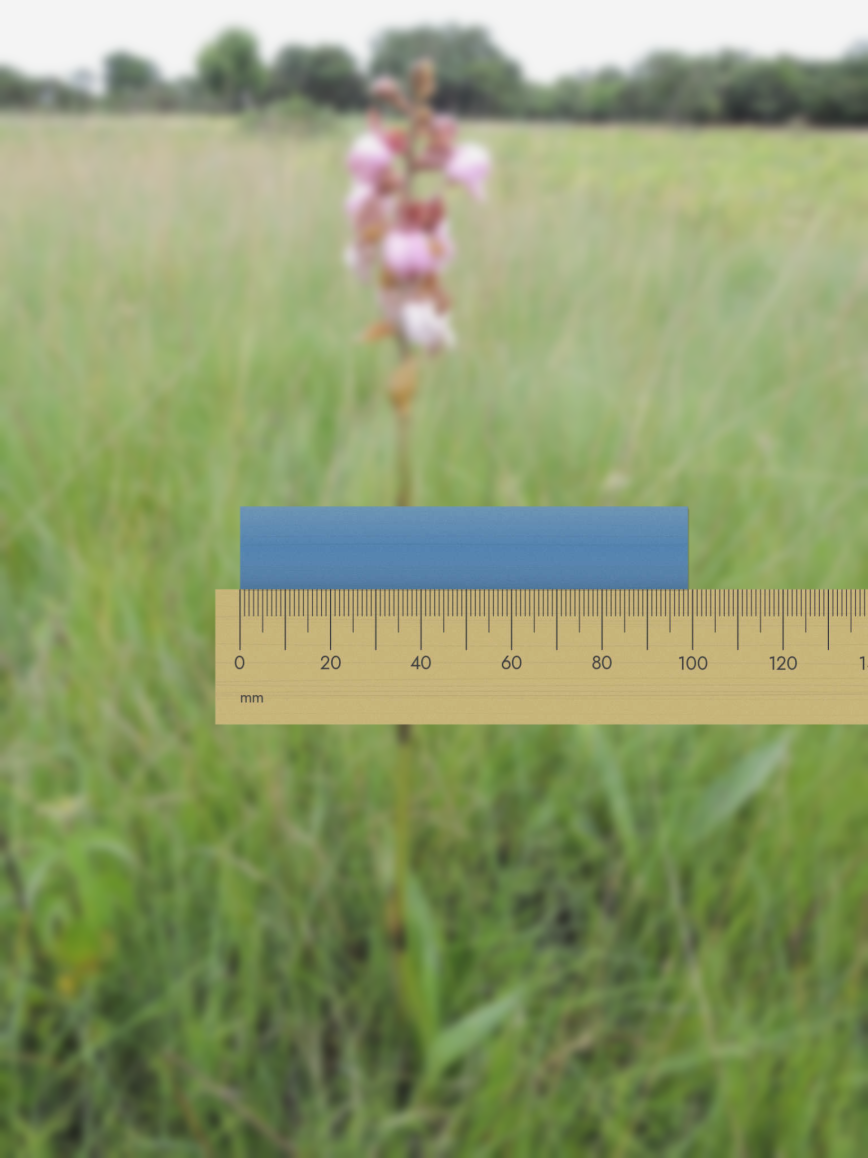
99 mm
